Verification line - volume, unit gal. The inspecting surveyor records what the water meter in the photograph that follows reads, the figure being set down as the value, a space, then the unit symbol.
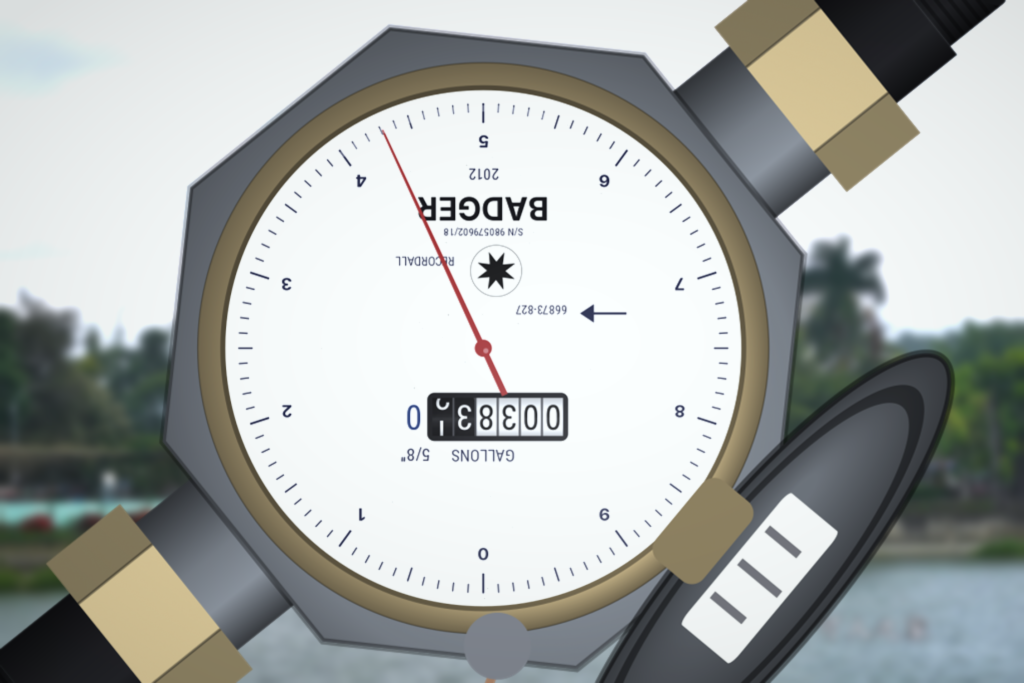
38314.3 gal
